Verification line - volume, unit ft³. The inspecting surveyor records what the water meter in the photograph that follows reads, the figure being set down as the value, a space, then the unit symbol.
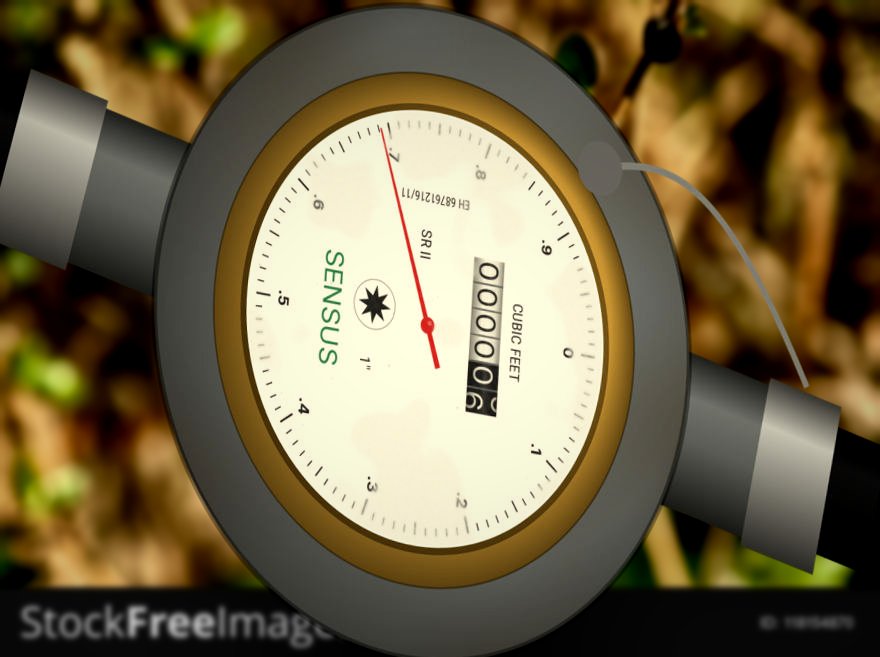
5.69 ft³
